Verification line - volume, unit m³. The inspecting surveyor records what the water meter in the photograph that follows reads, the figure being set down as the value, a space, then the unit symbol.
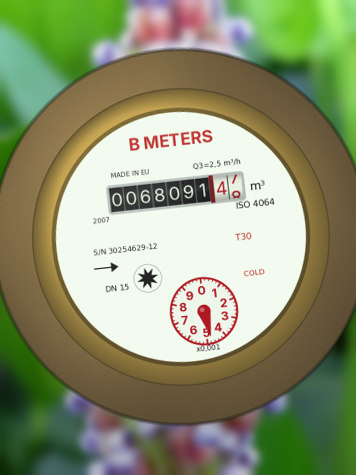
68091.474 m³
